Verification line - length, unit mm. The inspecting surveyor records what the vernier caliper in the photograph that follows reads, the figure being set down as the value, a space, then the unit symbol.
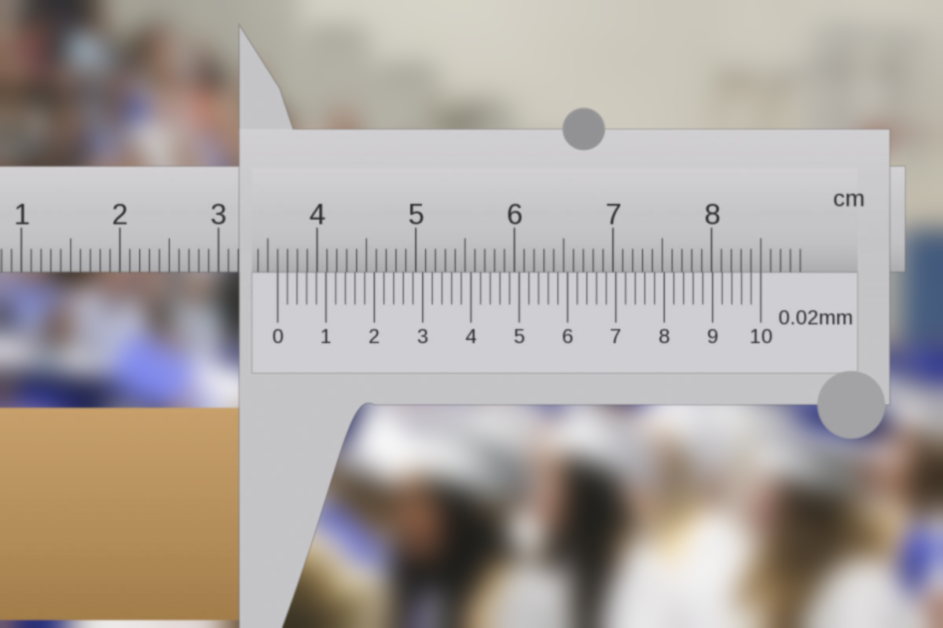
36.0 mm
